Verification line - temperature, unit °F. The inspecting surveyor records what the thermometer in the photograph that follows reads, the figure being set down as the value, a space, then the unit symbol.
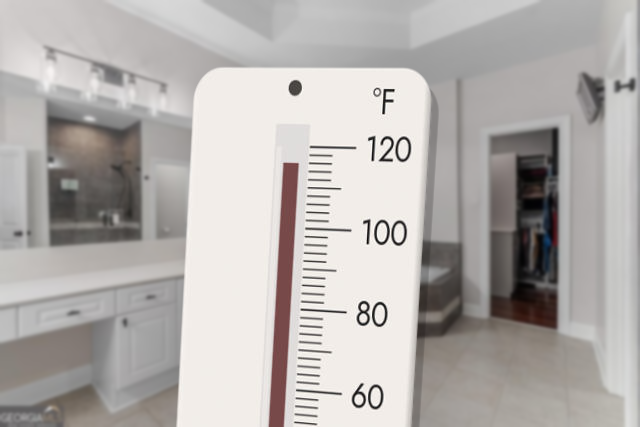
116 °F
